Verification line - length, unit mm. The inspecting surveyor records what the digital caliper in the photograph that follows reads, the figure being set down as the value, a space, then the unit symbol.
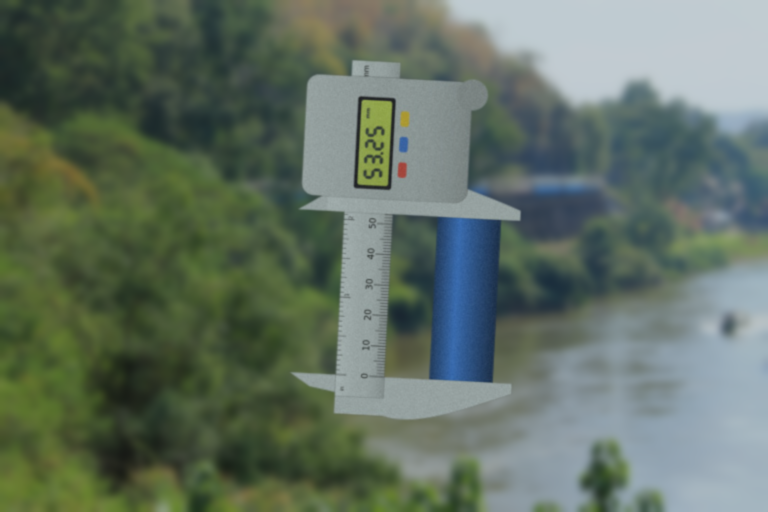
53.25 mm
